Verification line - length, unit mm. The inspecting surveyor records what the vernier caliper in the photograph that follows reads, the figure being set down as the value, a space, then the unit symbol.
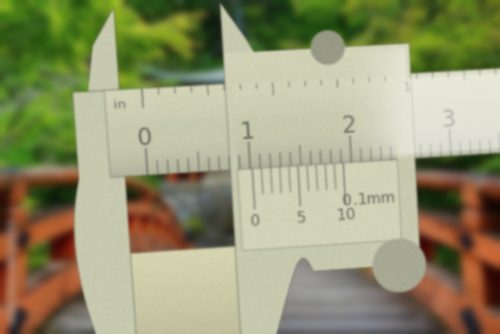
10.2 mm
